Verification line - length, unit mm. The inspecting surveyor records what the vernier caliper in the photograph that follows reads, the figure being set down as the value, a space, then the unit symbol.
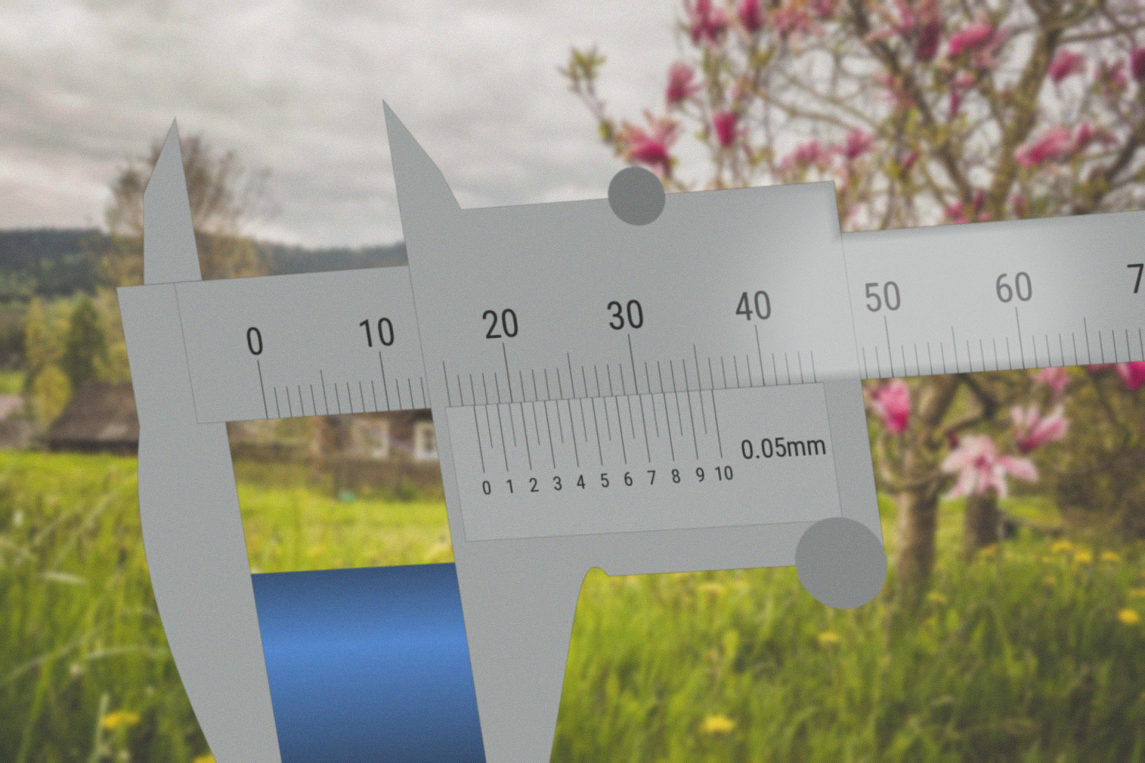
16.9 mm
